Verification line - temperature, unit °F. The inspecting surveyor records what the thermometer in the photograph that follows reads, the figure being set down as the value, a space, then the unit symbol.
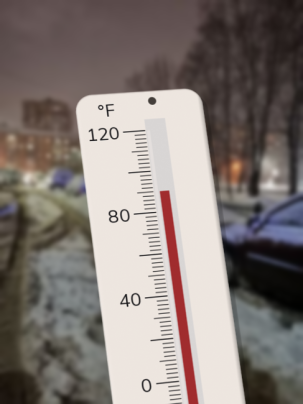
90 °F
